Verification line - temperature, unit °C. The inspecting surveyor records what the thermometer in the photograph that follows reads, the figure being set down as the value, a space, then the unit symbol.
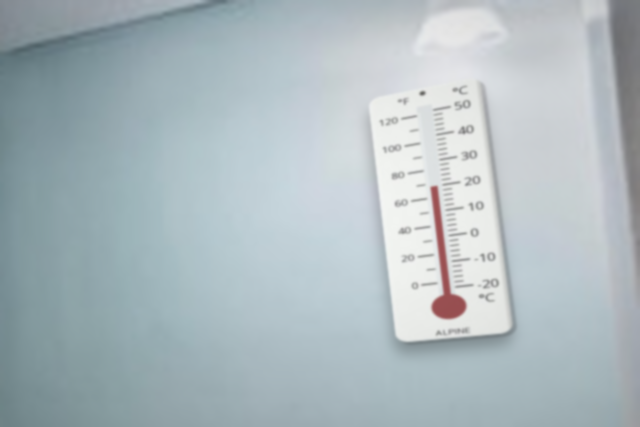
20 °C
